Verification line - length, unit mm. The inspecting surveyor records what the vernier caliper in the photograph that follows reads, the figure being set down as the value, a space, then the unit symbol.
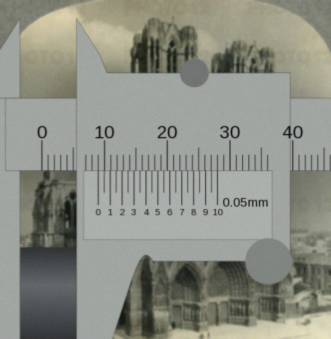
9.0 mm
